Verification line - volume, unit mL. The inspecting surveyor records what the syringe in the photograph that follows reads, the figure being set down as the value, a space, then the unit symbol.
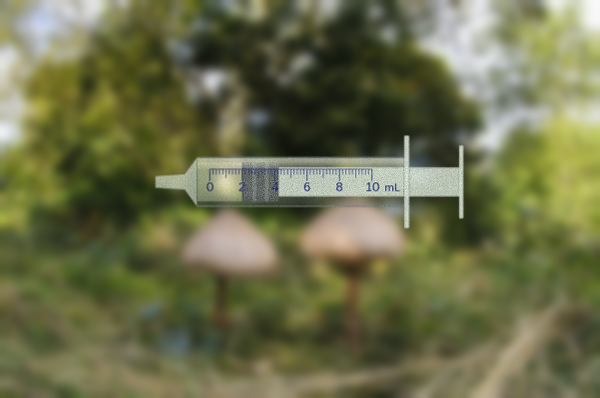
2 mL
